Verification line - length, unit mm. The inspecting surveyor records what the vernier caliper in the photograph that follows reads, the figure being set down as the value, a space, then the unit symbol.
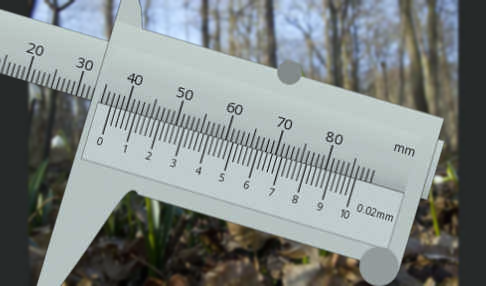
37.0 mm
